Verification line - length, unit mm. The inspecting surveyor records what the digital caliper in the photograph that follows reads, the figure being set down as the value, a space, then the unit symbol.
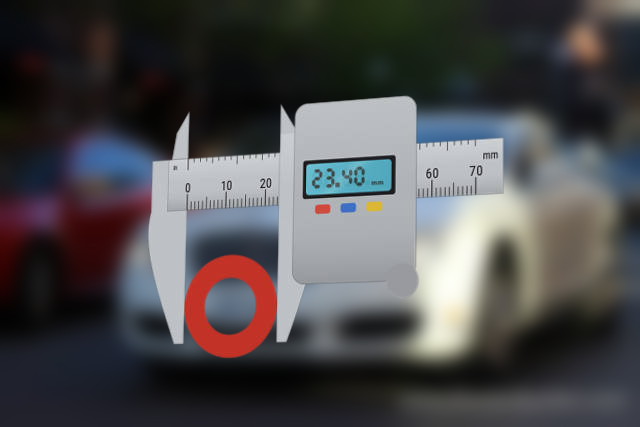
23.40 mm
